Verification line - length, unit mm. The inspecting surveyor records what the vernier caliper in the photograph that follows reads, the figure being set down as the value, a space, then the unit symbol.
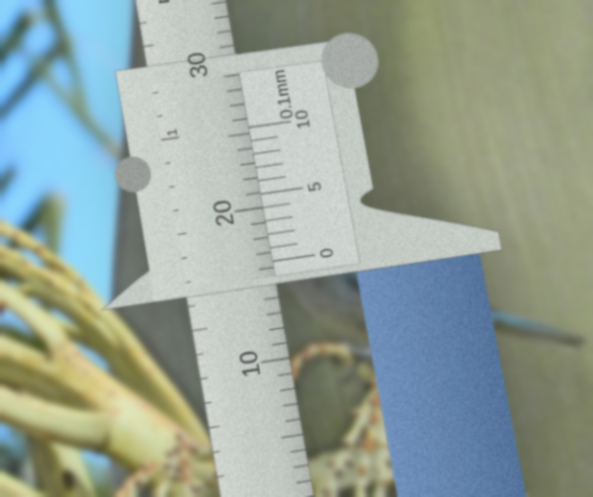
16.4 mm
